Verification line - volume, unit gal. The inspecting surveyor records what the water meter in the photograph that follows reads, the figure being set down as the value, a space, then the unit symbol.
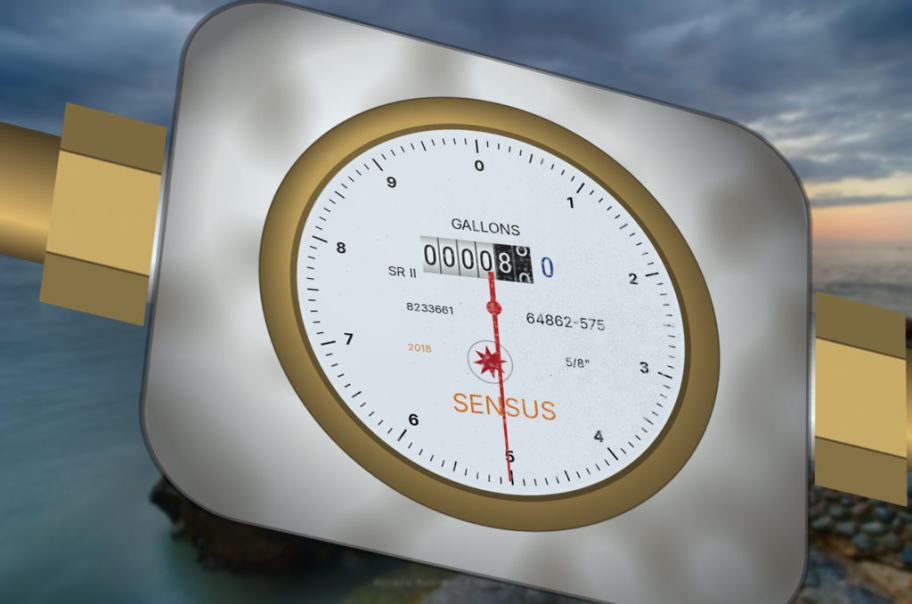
885.0 gal
